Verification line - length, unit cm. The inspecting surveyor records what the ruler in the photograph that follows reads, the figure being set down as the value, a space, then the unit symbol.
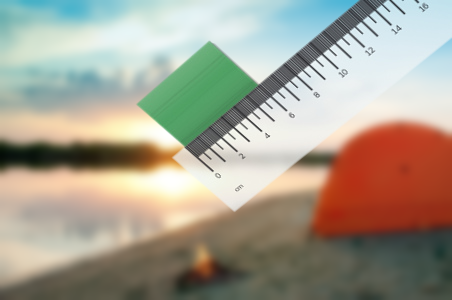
6 cm
